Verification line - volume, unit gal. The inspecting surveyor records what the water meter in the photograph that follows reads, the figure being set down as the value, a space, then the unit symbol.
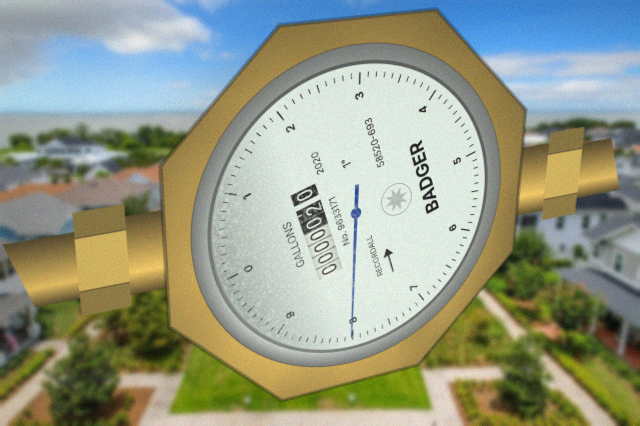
18.0 gal
